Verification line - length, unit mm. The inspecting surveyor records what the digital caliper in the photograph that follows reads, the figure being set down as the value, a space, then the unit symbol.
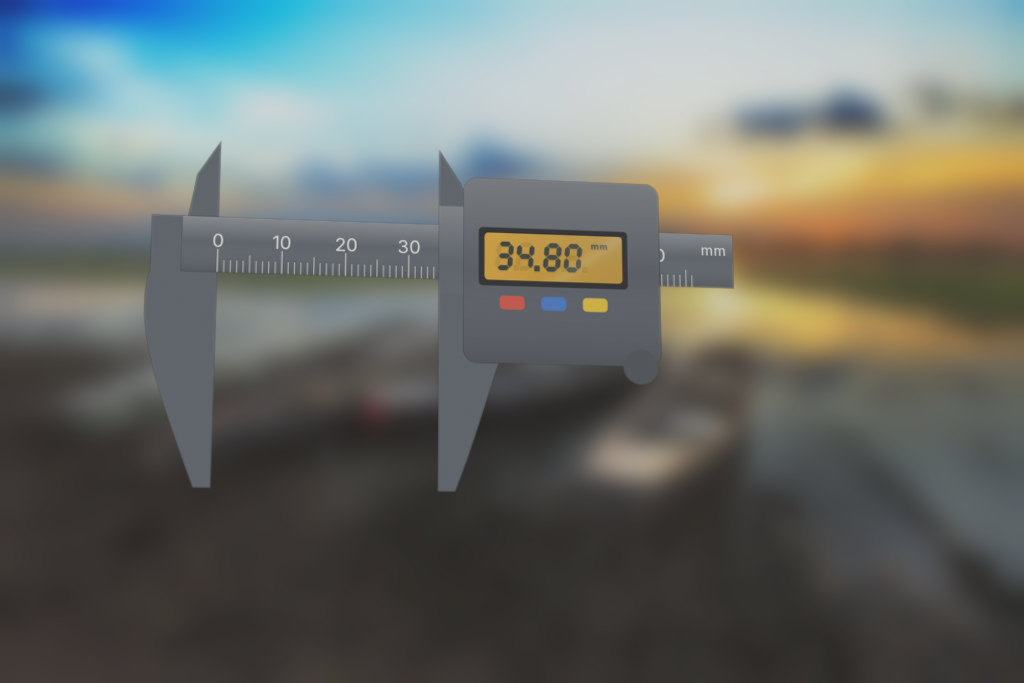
34.80 mm
